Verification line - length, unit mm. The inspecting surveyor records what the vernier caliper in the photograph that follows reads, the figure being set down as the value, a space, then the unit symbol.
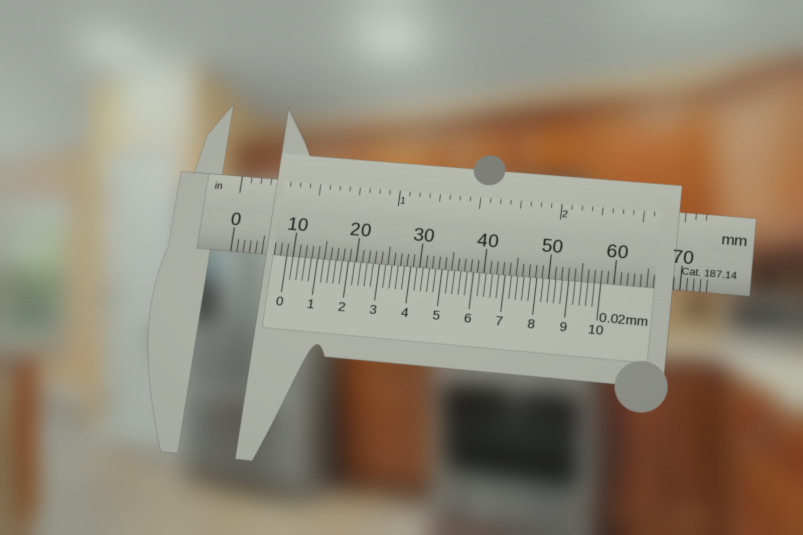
9.0 mm
